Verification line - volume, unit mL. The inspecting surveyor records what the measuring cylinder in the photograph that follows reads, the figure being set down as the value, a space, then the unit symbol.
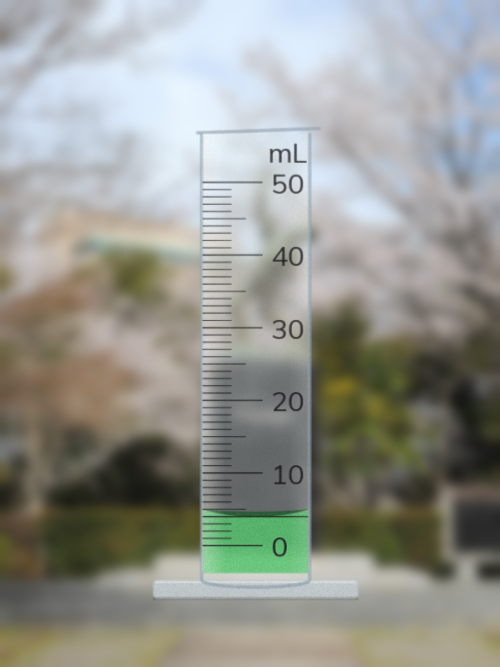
4 mL
